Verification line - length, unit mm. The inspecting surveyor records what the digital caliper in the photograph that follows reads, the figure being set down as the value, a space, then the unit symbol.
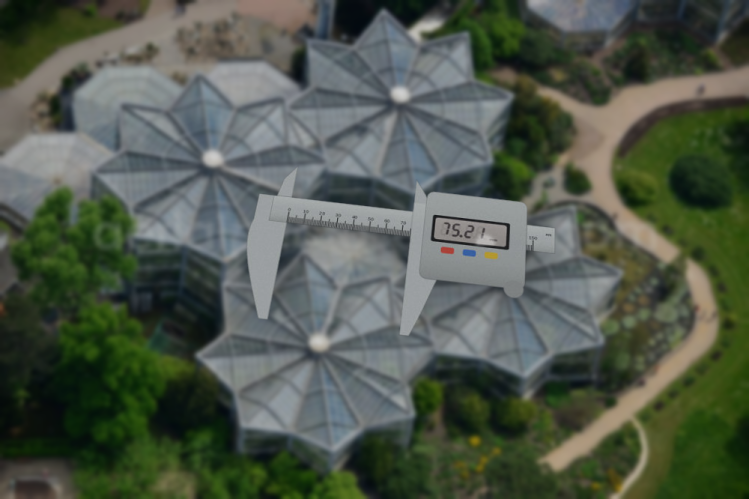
75.21 mm
